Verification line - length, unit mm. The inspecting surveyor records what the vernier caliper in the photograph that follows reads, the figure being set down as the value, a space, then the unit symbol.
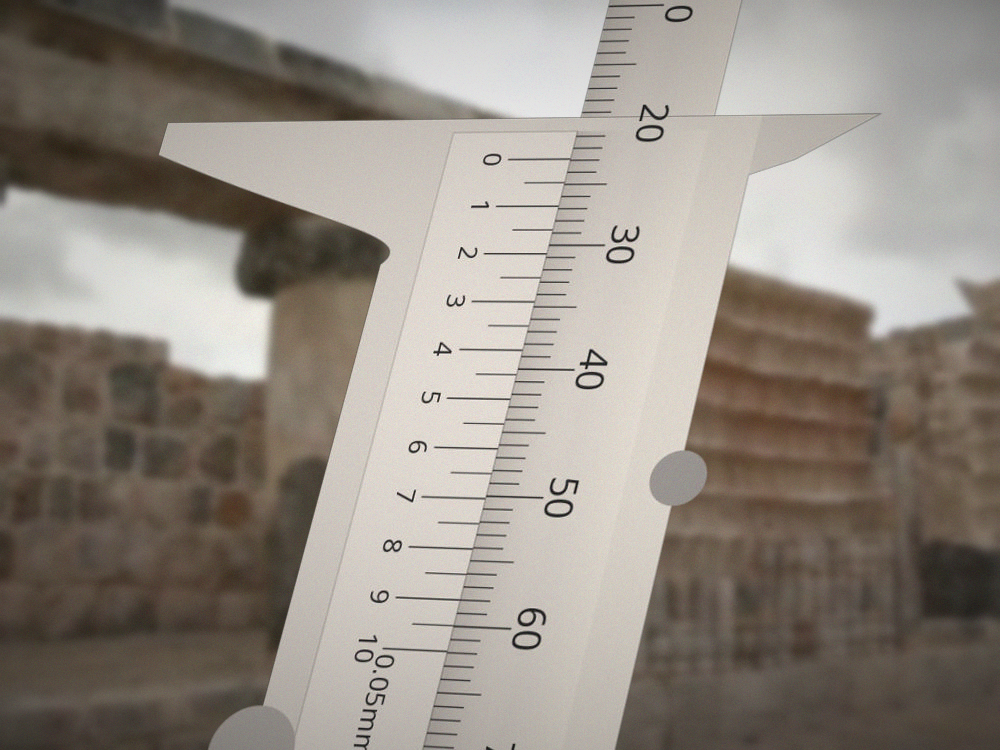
22.9 mm
